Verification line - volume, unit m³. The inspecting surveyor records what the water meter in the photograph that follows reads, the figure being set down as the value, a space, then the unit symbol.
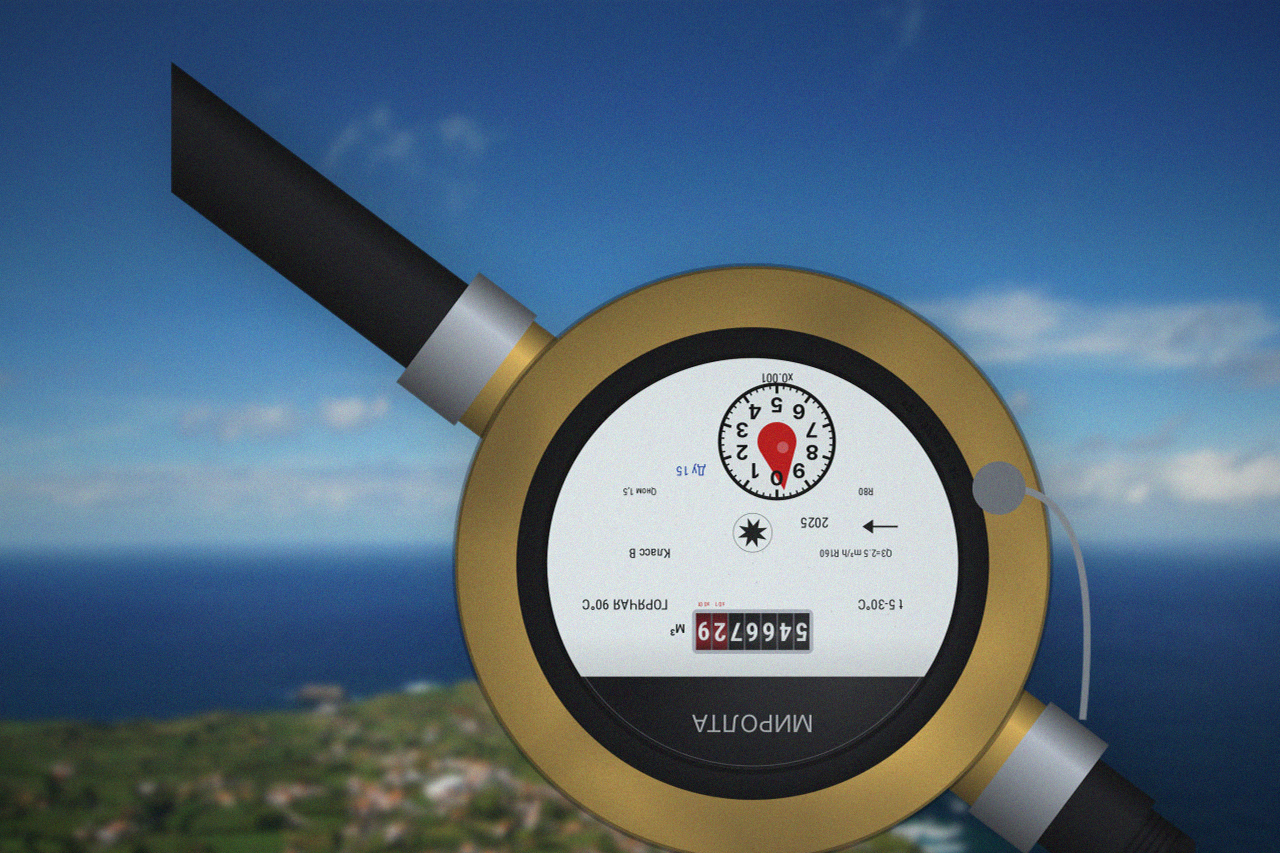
54667.289 m³
